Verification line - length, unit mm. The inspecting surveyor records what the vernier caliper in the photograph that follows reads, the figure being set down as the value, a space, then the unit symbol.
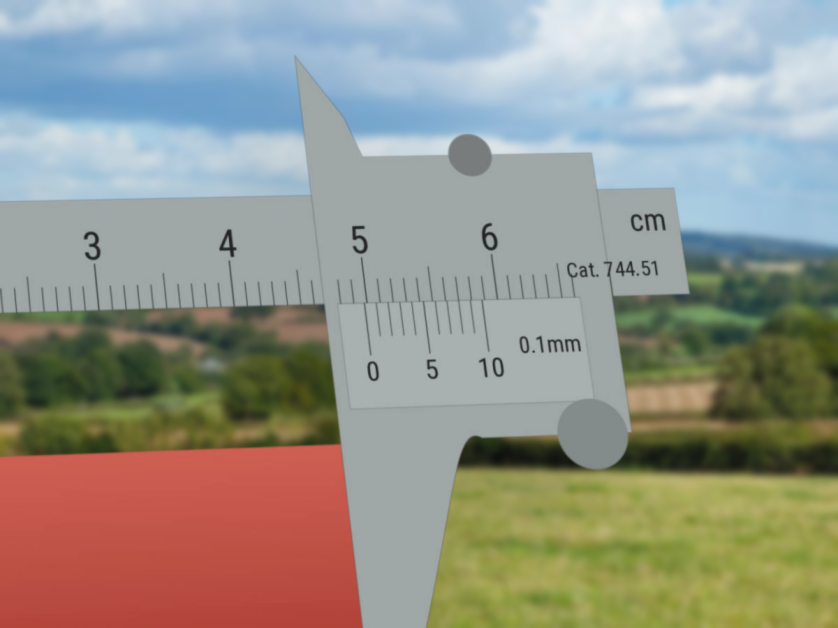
49.8 mm
